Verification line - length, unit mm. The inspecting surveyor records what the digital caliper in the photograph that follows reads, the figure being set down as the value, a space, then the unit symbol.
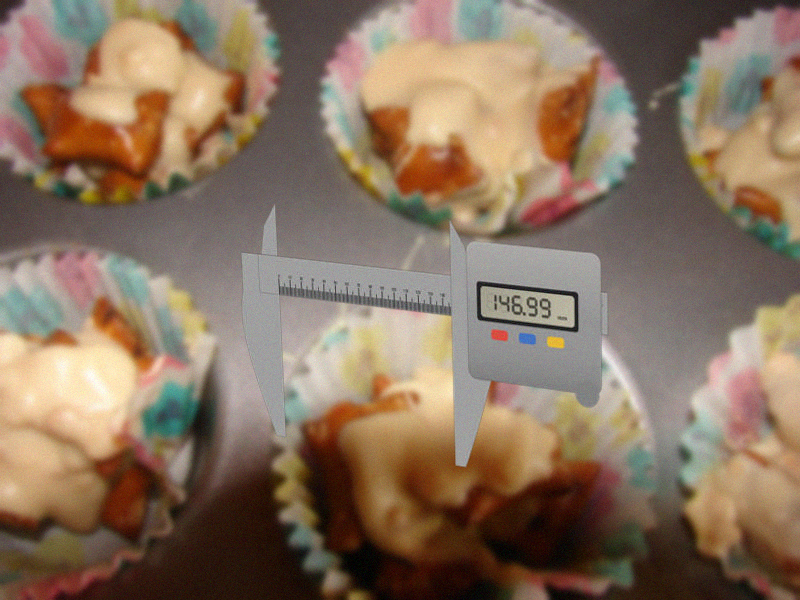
146.99 mm
